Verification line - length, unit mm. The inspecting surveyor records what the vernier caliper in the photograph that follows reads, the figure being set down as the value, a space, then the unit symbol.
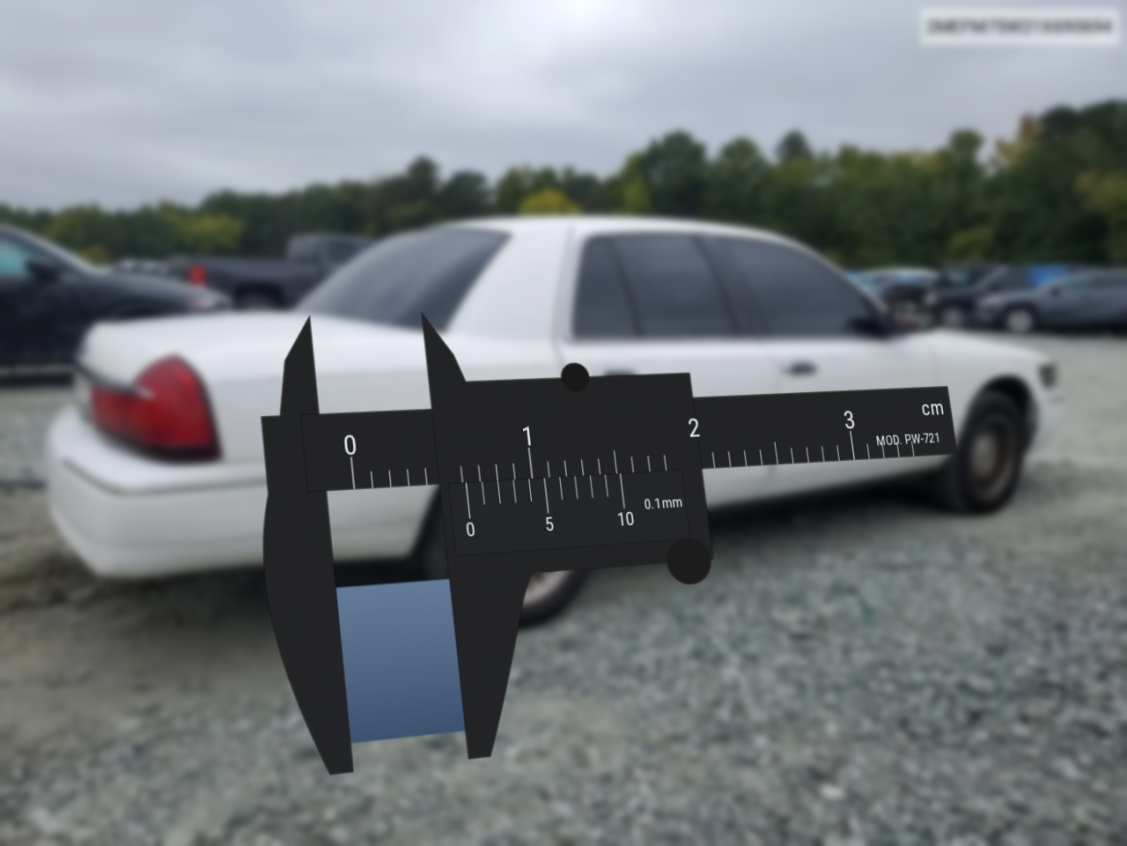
6.2 mm
